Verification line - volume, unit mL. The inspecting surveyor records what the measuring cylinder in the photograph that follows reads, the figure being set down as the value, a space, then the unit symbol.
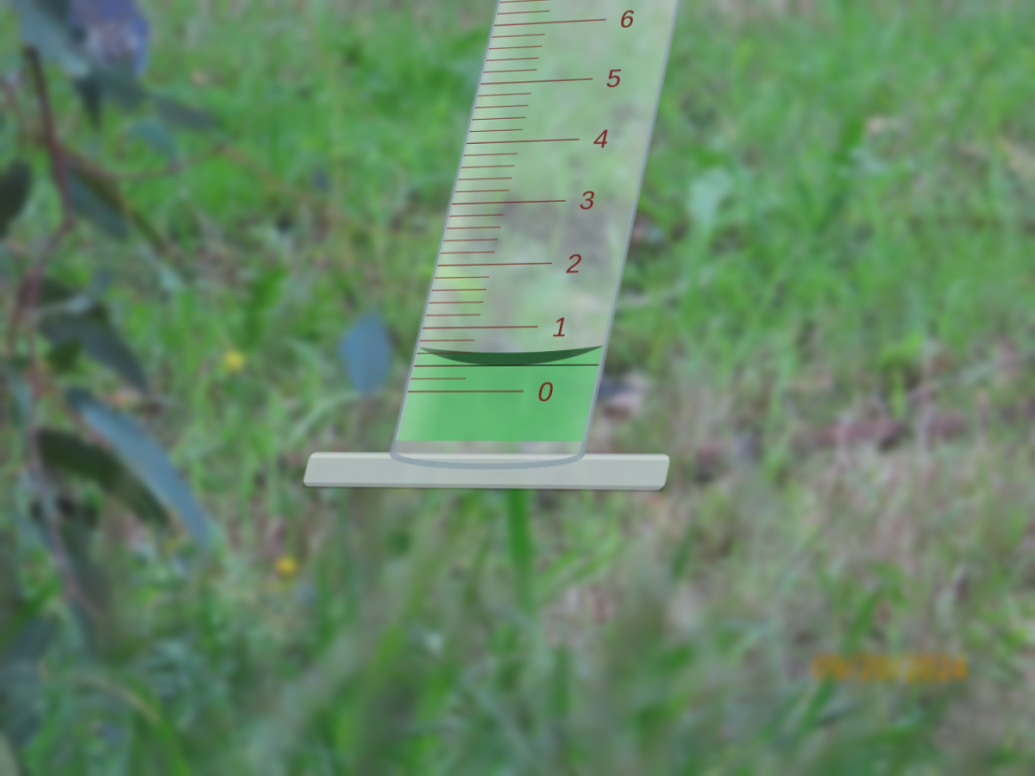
0.4 mL
